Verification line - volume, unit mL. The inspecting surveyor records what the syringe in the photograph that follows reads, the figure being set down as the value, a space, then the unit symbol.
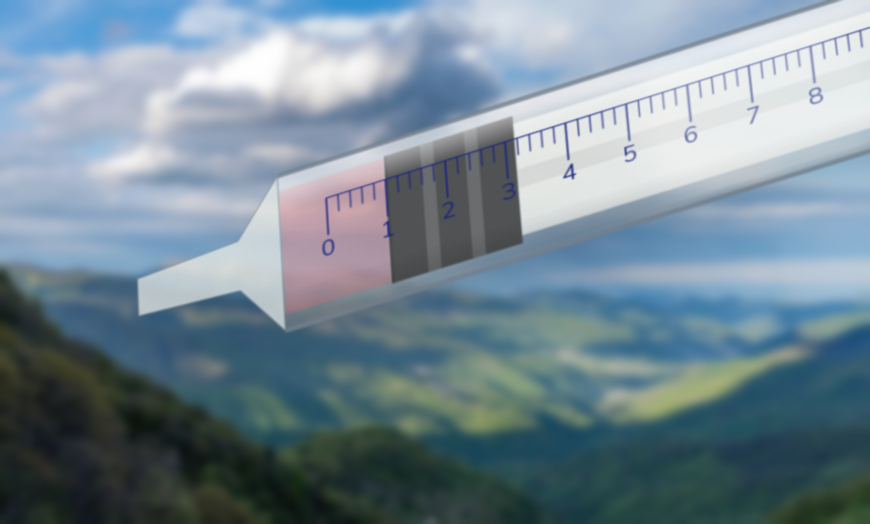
1 mL
